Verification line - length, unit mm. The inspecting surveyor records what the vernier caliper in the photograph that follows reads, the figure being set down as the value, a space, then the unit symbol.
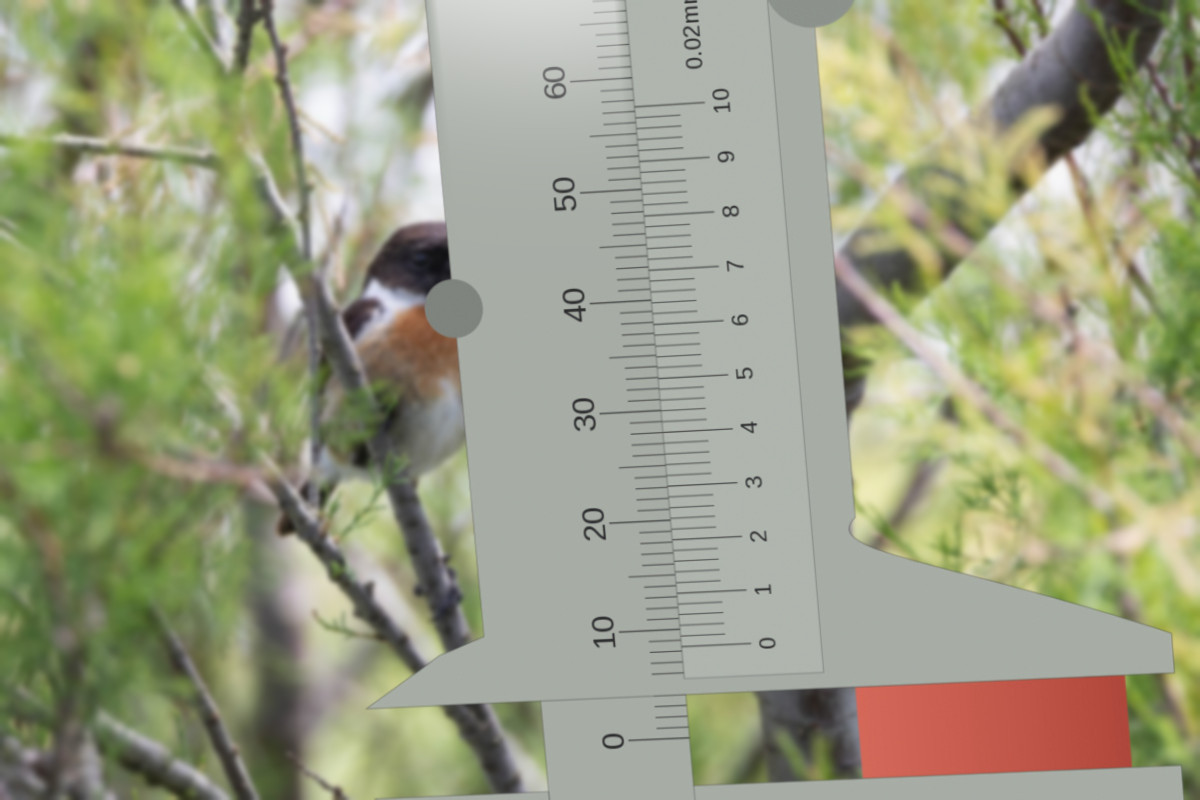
8.4 mm
